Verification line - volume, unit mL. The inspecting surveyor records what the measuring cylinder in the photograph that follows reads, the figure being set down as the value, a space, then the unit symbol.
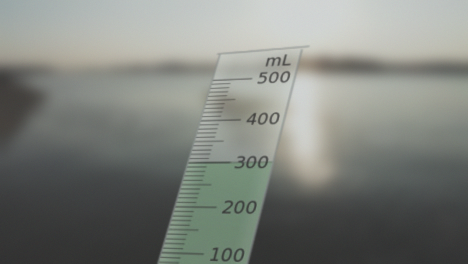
300 mL
